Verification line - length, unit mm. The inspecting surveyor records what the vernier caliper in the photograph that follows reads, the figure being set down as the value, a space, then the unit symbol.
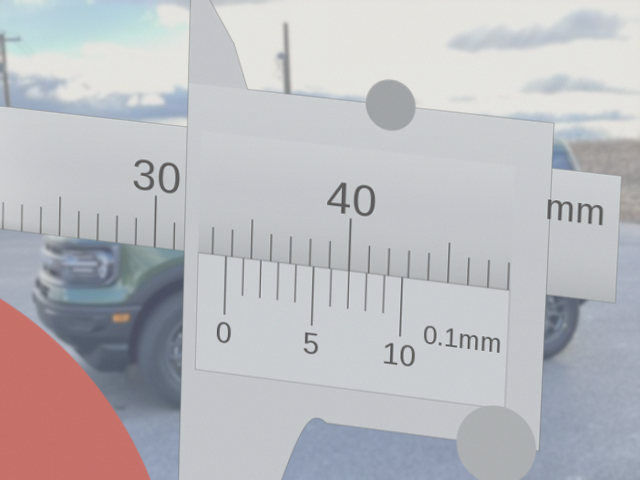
33.7 mm
